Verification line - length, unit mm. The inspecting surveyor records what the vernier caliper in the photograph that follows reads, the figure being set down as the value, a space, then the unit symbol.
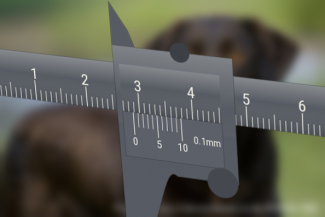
28.8 mm
